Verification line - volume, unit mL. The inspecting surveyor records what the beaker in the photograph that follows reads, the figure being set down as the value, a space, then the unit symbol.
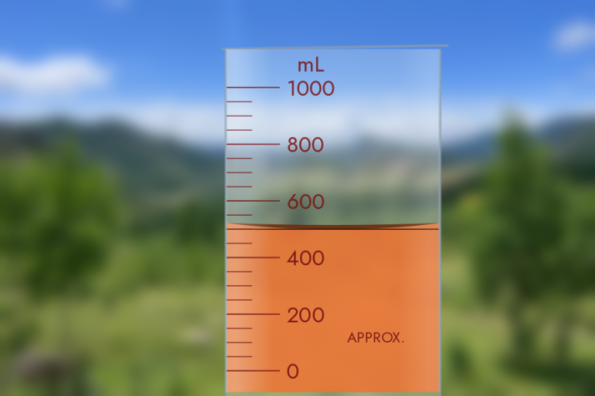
500 mL
